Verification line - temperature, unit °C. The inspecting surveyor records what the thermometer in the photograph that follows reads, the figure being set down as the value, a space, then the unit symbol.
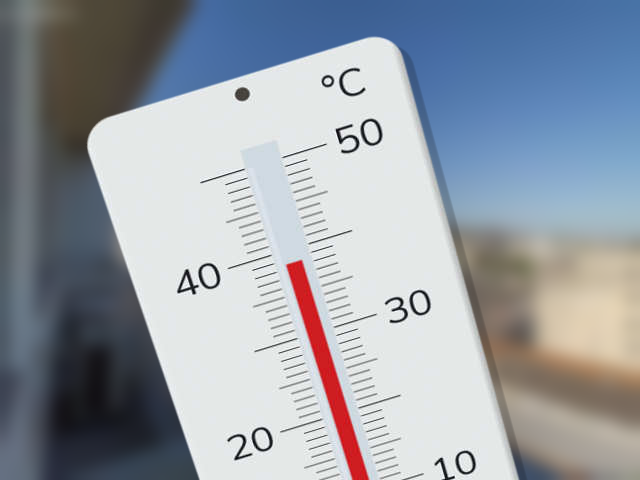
38.5 °C
